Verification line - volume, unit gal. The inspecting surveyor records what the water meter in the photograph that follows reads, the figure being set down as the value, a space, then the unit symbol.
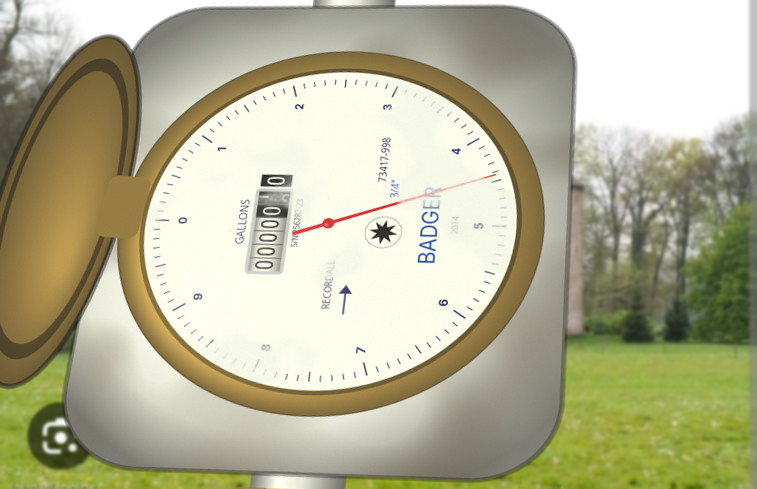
14.4 gal
